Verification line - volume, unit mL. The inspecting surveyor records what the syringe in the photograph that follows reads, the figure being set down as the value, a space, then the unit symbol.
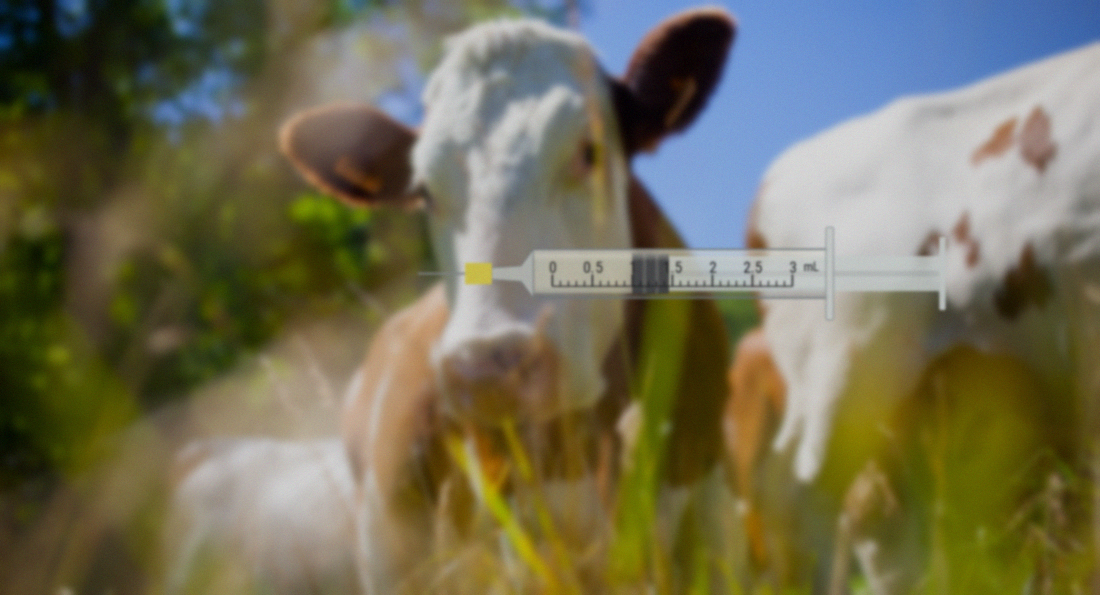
1 mL
